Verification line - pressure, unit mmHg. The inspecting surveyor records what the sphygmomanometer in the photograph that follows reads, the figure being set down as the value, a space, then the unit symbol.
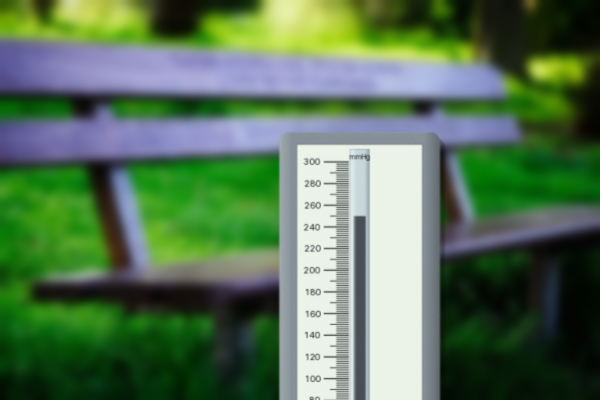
250 mmHg
